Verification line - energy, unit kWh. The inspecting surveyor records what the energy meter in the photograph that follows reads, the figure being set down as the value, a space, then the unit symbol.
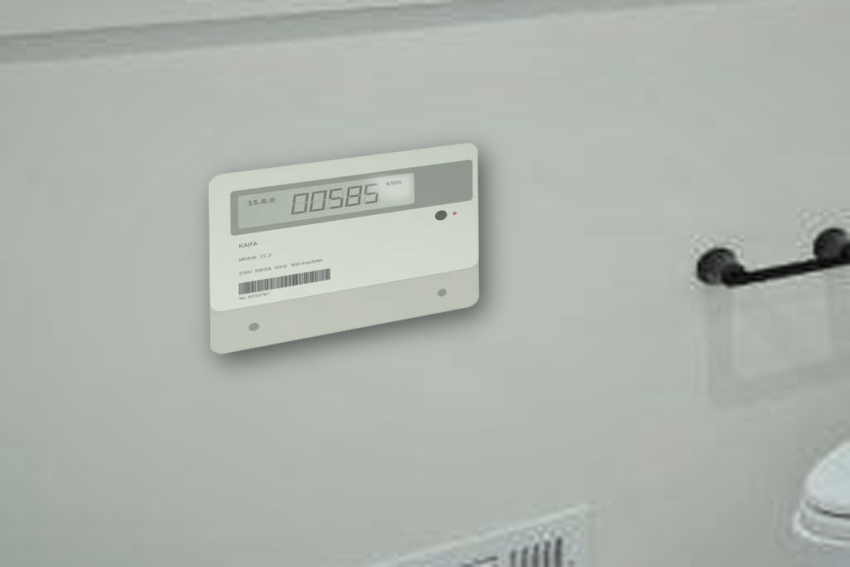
585 kWh
